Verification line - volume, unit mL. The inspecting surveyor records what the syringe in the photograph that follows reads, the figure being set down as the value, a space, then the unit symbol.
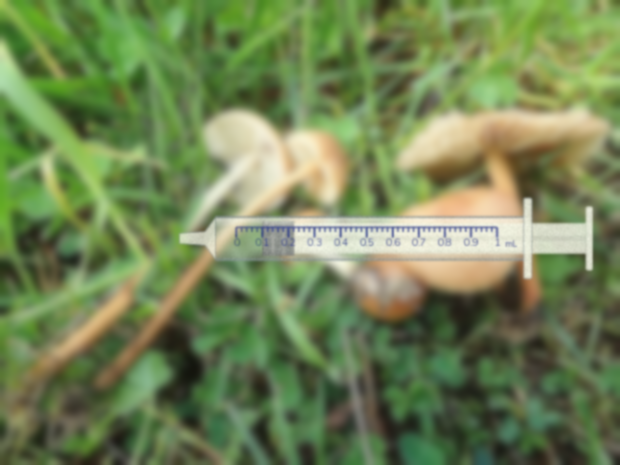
0.1 mL
